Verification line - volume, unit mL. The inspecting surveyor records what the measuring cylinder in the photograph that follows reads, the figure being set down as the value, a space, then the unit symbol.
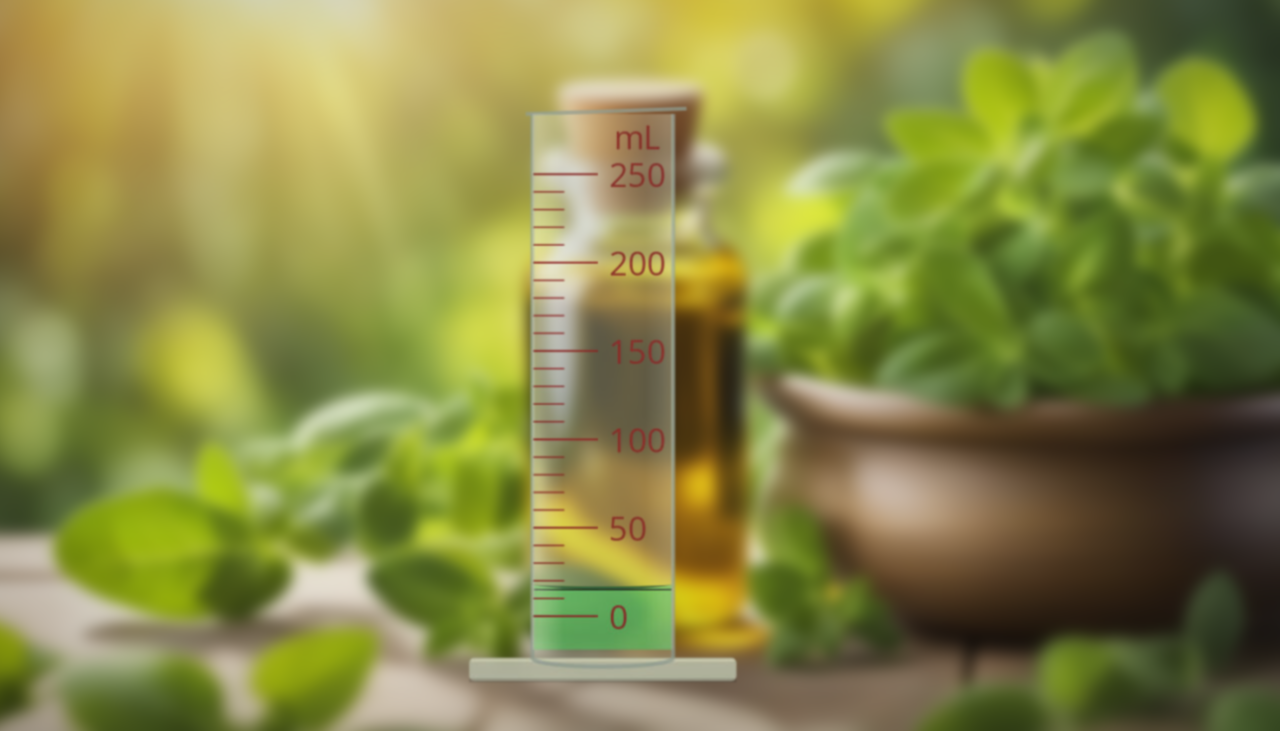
15 mL
